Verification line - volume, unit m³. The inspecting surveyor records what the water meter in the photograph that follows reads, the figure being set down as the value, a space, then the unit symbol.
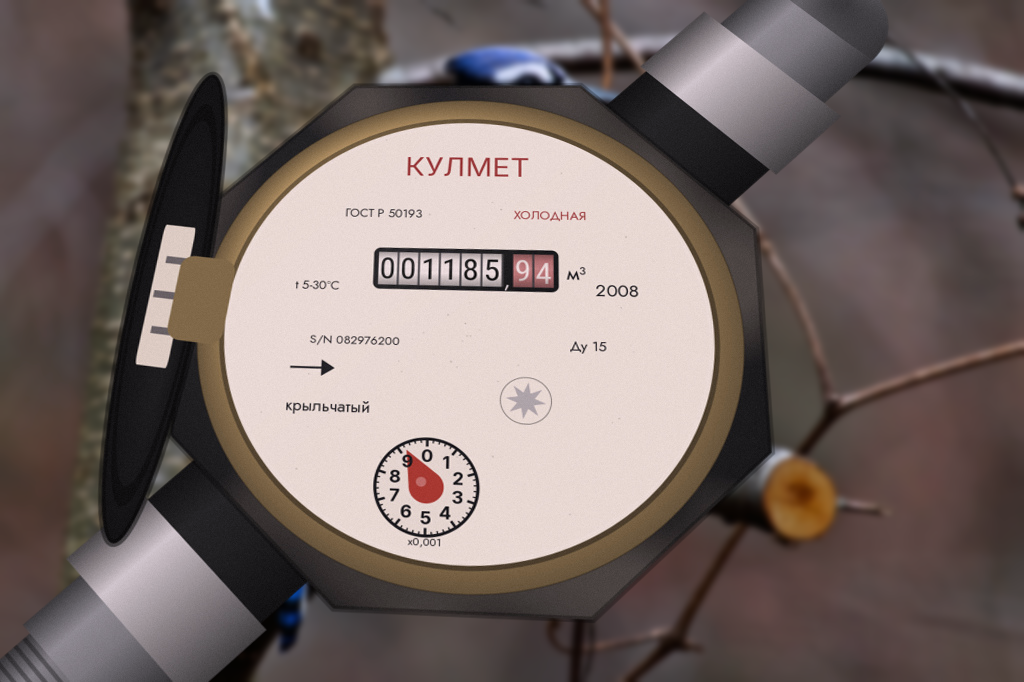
1185.939 m³
